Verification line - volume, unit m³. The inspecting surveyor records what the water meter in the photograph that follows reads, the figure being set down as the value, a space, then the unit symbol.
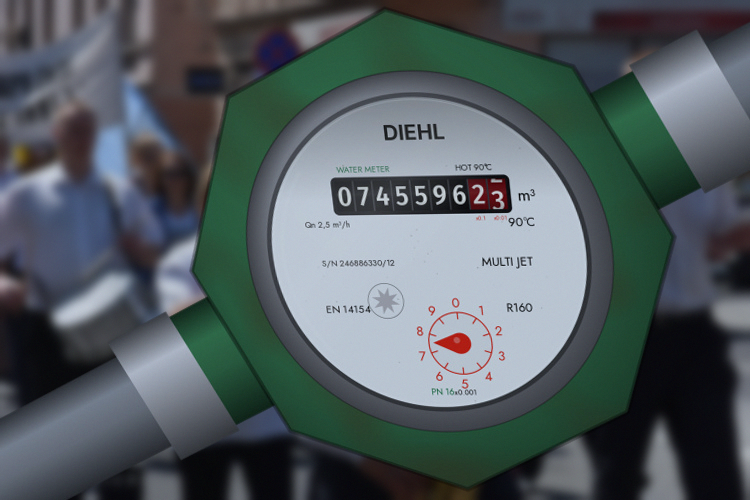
745596.227 m³
